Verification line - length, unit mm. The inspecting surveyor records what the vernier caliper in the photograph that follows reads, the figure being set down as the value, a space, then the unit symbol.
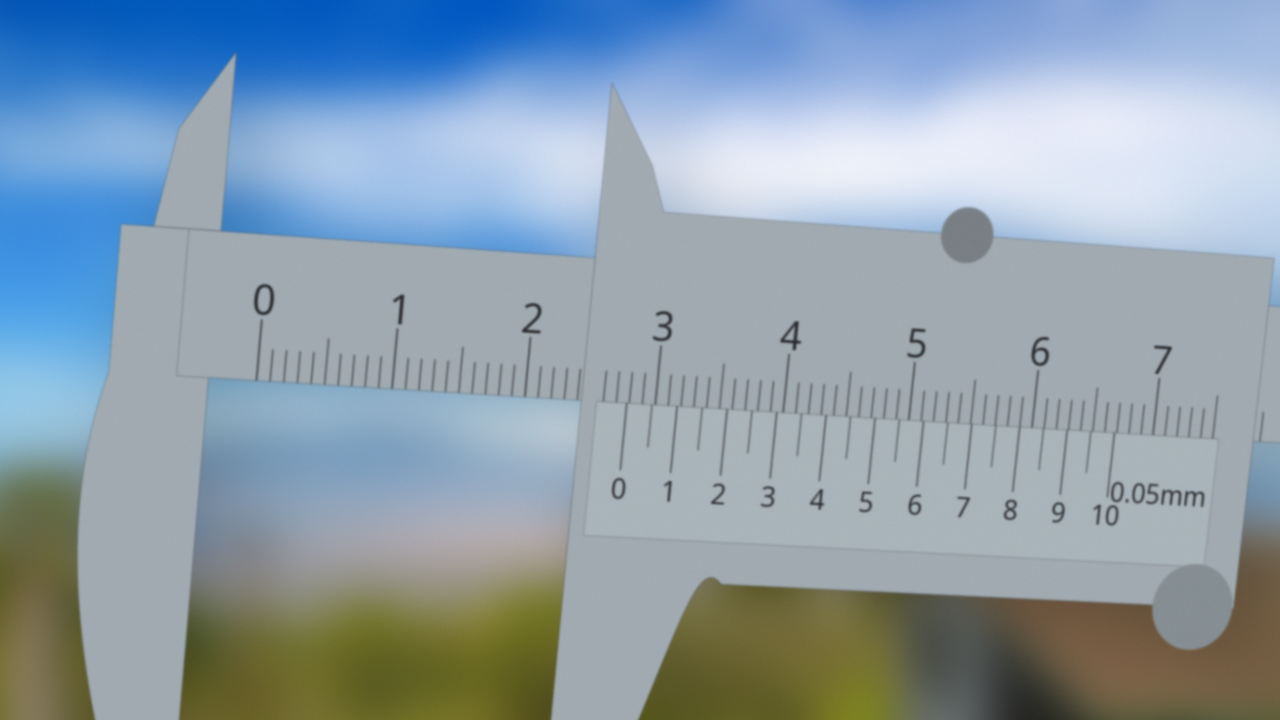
27.8 mm
